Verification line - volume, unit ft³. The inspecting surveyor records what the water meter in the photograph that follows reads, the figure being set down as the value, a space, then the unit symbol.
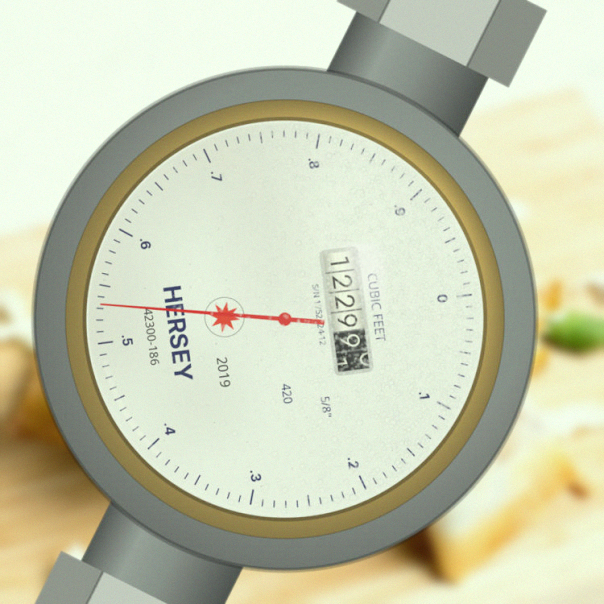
122990.53 ft³
